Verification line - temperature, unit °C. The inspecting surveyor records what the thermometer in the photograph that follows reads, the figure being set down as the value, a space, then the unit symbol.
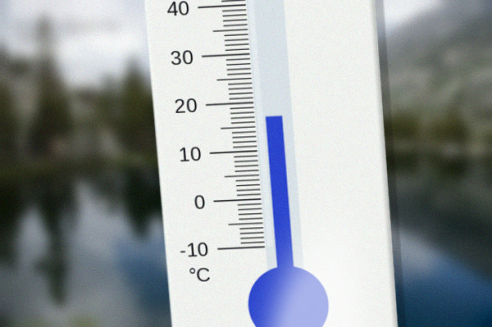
17 °C
